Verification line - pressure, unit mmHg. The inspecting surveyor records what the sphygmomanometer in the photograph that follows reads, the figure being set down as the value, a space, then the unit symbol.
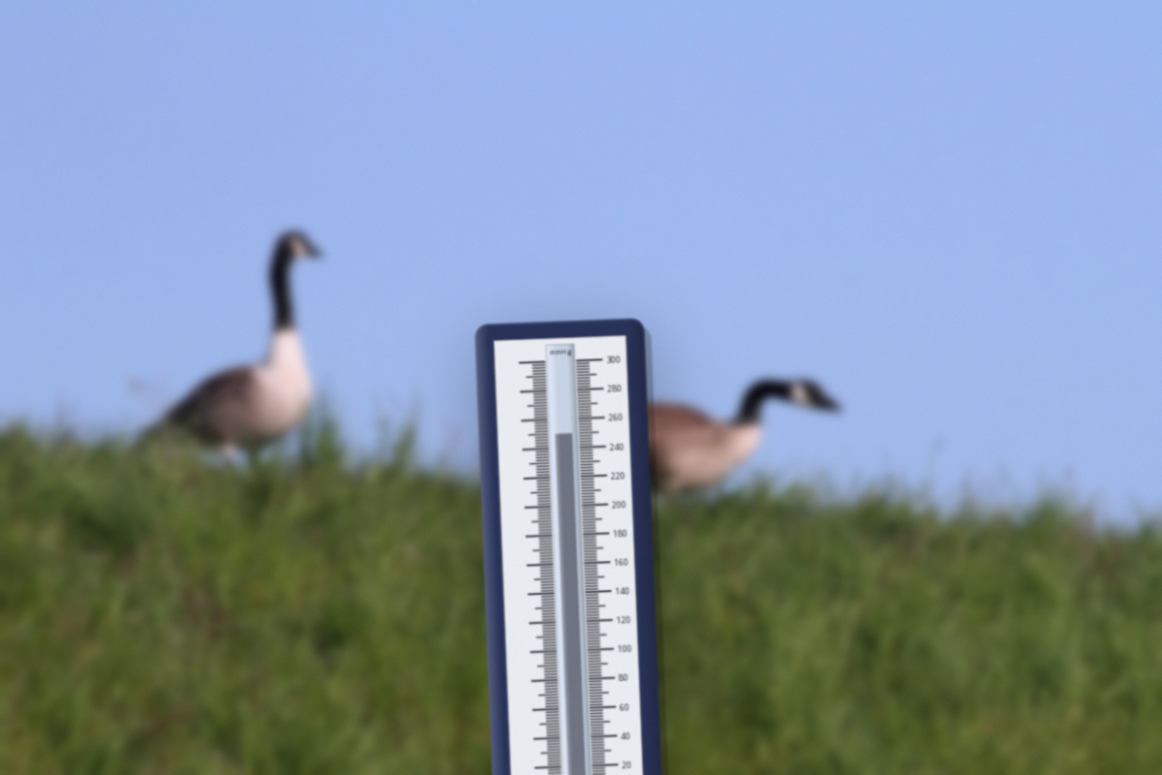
250 mmHg
